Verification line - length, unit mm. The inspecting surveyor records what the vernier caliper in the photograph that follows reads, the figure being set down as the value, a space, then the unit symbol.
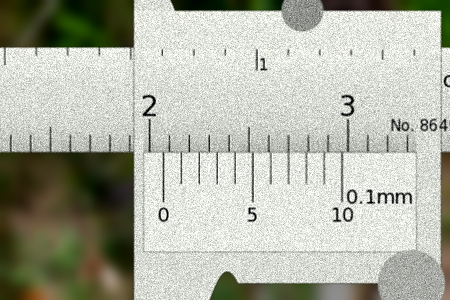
20.7 mm
